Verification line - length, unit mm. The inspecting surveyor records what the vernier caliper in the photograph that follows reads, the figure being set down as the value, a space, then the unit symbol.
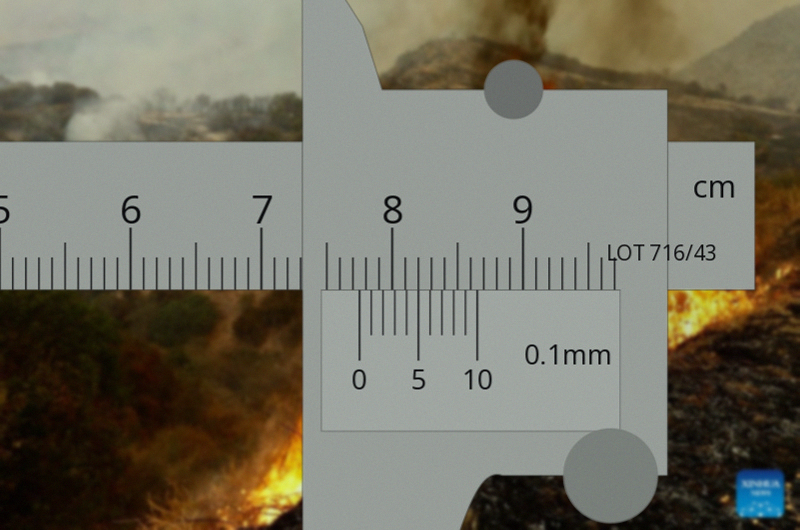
77.5 mm
